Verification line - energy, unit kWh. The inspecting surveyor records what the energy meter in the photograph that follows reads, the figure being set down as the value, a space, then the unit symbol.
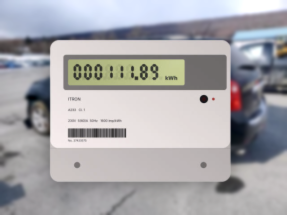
111.89 kWh
